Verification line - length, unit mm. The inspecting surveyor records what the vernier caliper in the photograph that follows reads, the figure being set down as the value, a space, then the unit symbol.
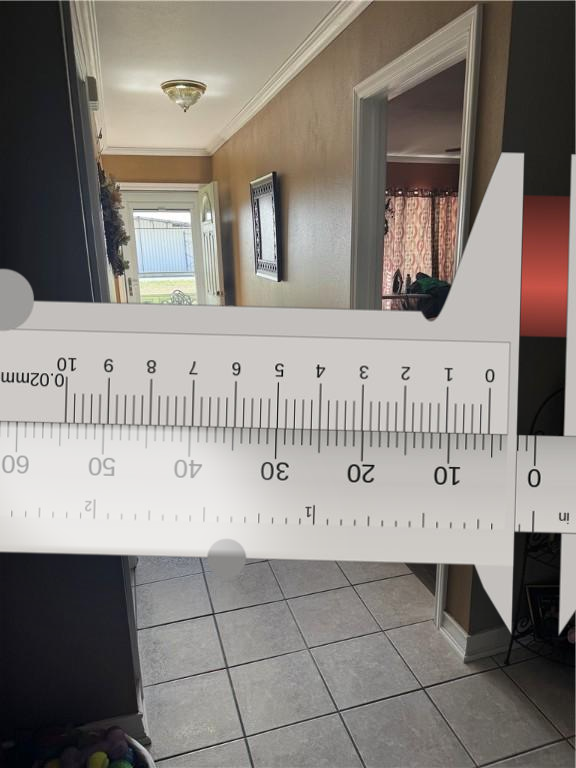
5.4 mm
